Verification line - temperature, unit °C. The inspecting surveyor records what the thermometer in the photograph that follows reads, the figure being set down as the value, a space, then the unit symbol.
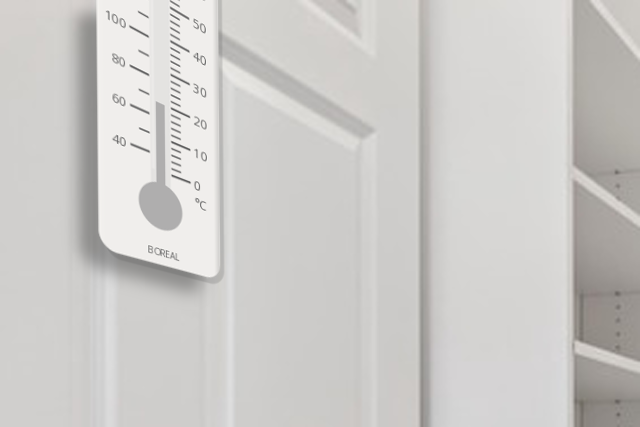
20 °C
